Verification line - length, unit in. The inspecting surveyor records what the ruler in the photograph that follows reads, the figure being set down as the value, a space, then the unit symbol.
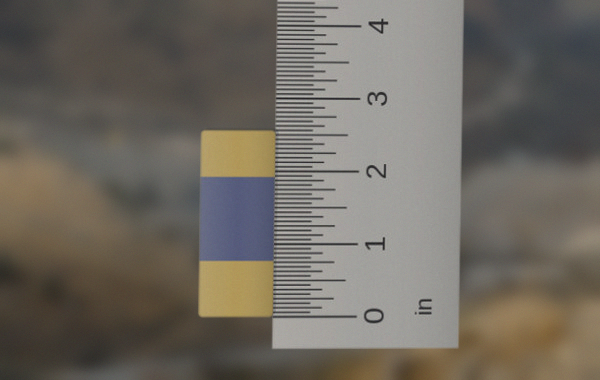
2.5625 in
